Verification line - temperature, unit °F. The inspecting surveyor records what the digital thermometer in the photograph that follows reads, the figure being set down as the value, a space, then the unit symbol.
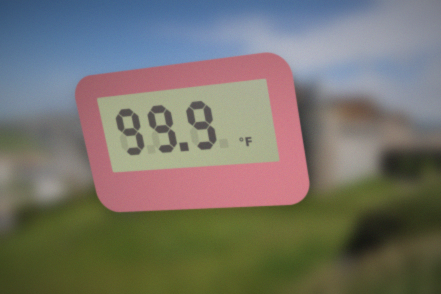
99.9 °F
